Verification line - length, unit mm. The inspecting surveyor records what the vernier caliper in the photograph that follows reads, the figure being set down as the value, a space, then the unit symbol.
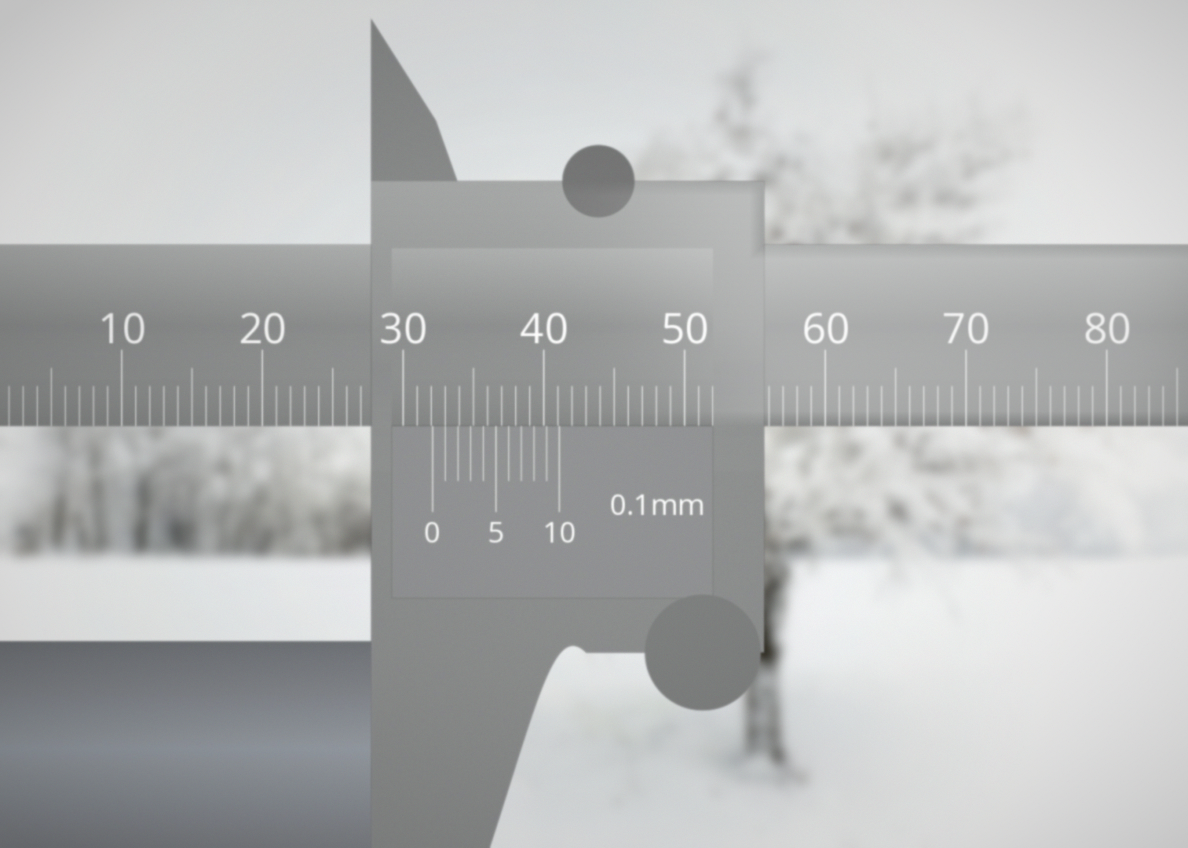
32.1 mm
